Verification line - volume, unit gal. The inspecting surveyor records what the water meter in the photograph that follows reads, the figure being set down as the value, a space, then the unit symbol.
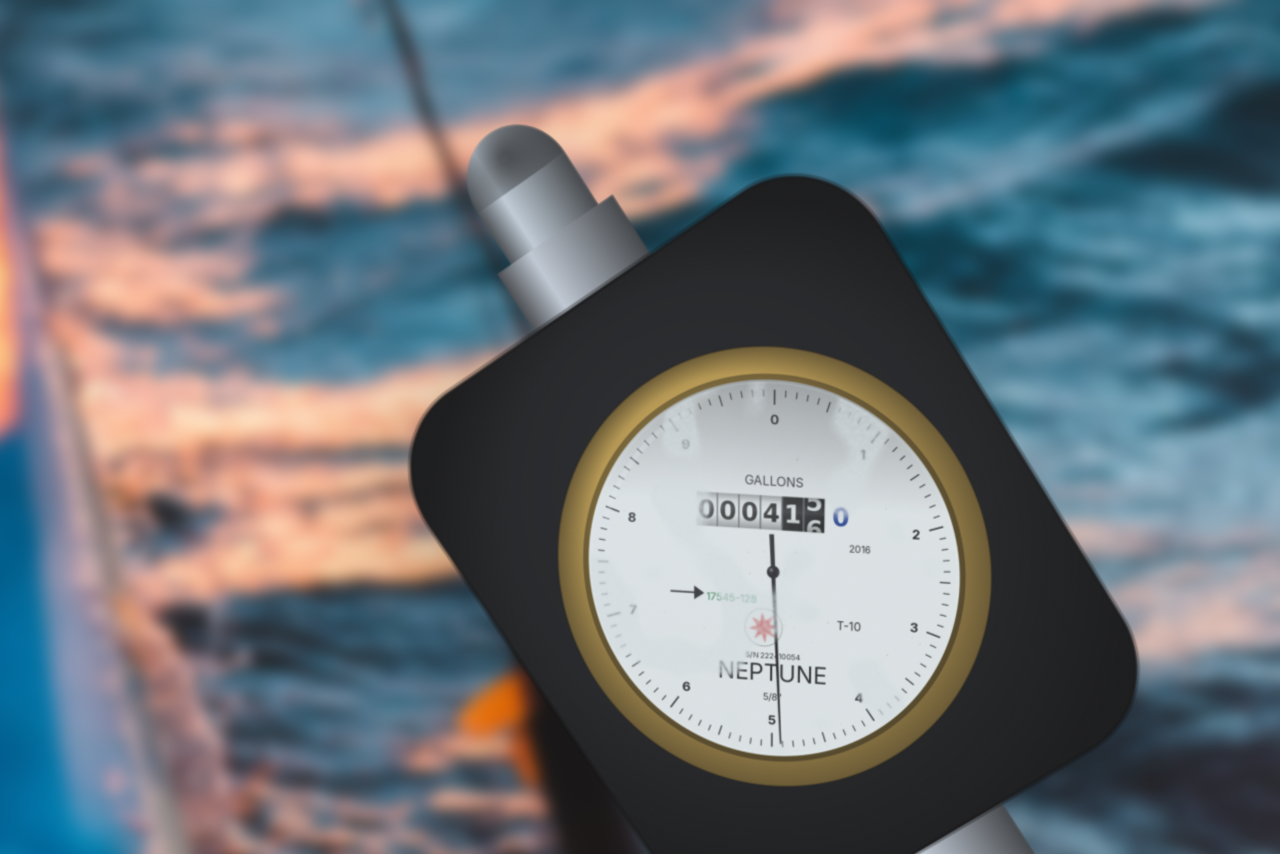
4154.9 gal
